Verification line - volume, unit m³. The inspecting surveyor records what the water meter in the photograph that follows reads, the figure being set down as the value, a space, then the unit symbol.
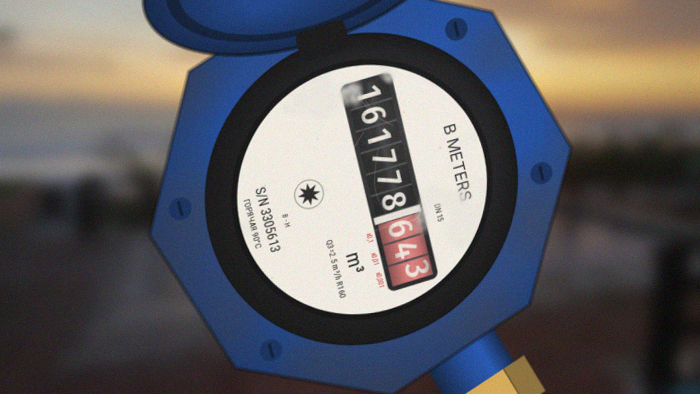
161778.643 m³
